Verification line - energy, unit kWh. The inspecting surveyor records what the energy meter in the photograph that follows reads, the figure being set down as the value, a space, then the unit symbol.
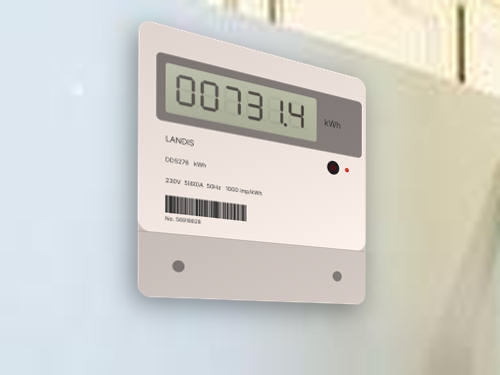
731.4 kWh
